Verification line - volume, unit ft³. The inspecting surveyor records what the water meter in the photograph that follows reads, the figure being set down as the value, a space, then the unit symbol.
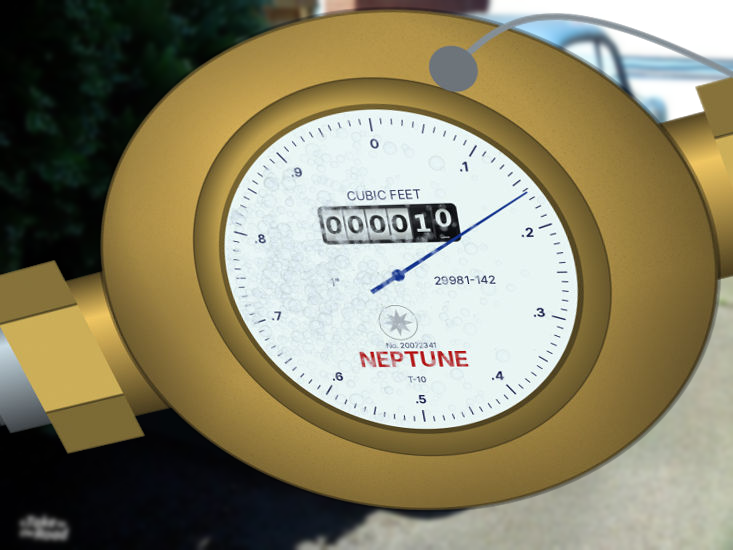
10.16 ft³
